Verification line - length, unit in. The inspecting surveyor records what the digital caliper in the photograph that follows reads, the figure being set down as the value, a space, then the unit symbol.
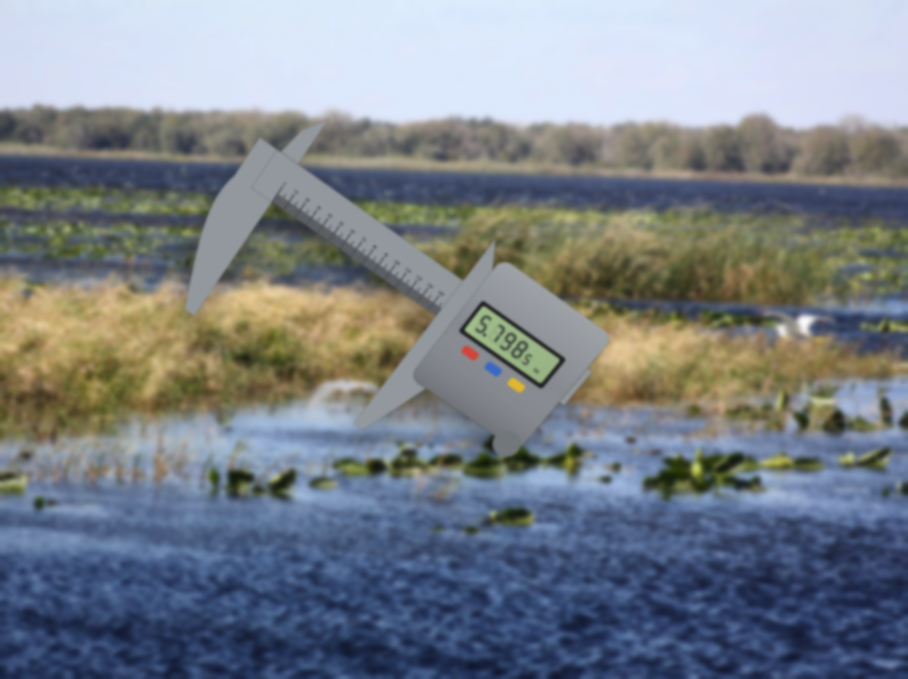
5.7985 in
